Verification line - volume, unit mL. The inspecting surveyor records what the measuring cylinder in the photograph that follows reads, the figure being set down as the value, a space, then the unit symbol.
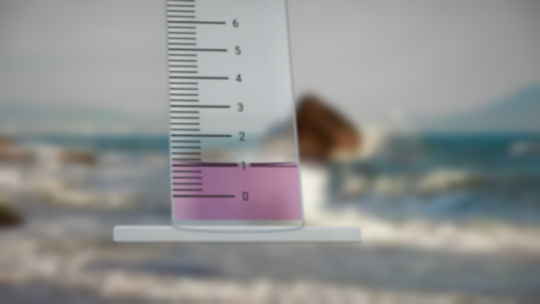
1 mL
